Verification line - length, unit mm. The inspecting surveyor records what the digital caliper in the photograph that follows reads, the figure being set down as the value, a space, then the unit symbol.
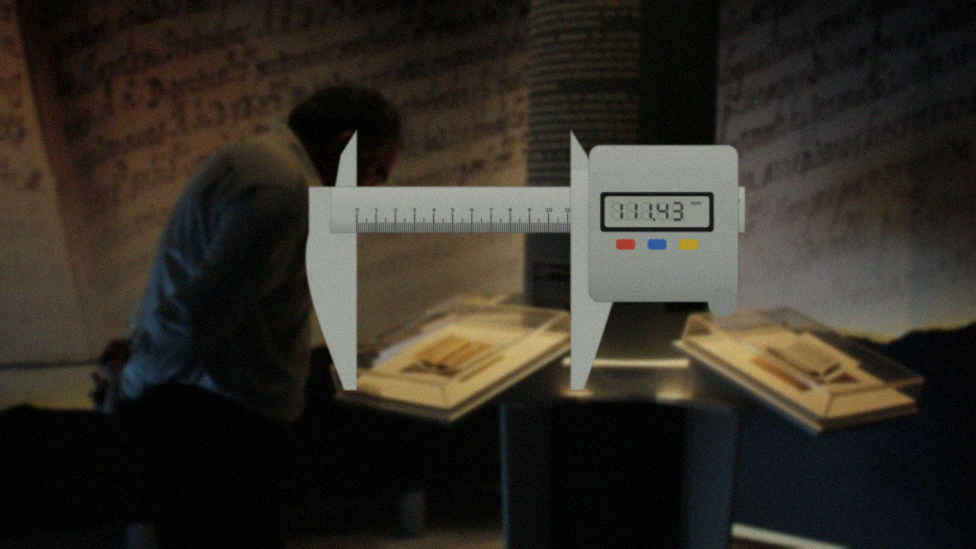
111.43 mm
